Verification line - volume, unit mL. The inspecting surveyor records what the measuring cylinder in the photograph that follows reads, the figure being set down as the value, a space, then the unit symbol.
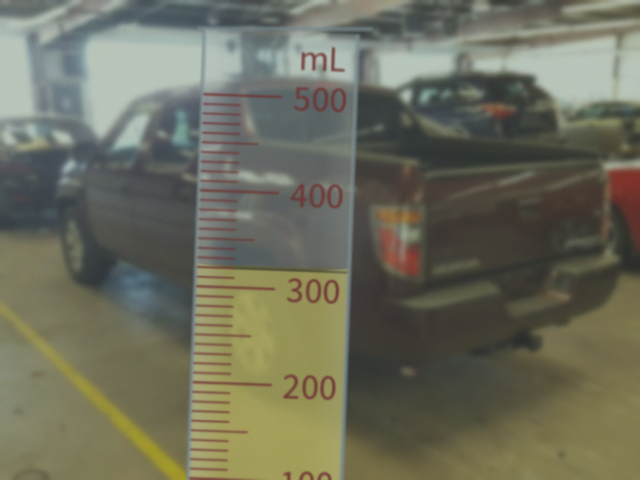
320 mL
